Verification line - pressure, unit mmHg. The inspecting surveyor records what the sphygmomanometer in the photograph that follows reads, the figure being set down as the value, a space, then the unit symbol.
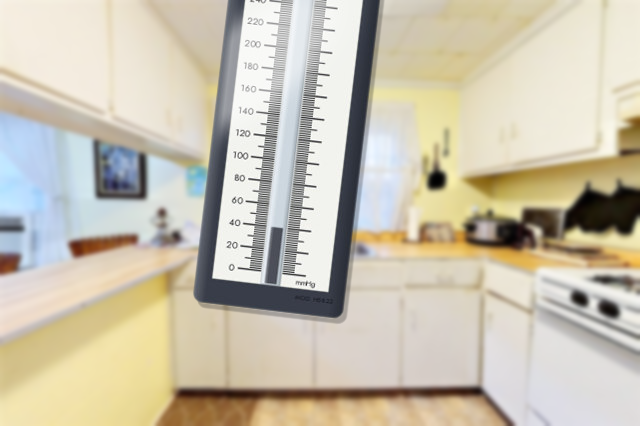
40 mmHg
